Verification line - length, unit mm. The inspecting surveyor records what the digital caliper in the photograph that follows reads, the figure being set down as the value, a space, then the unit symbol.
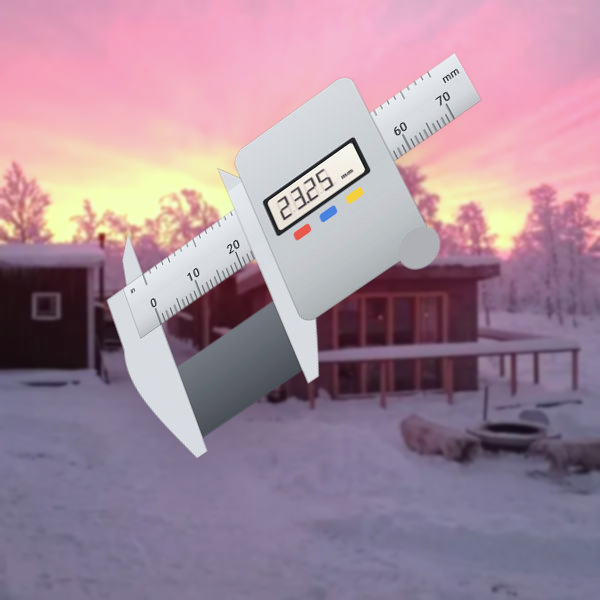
23.25 mm
